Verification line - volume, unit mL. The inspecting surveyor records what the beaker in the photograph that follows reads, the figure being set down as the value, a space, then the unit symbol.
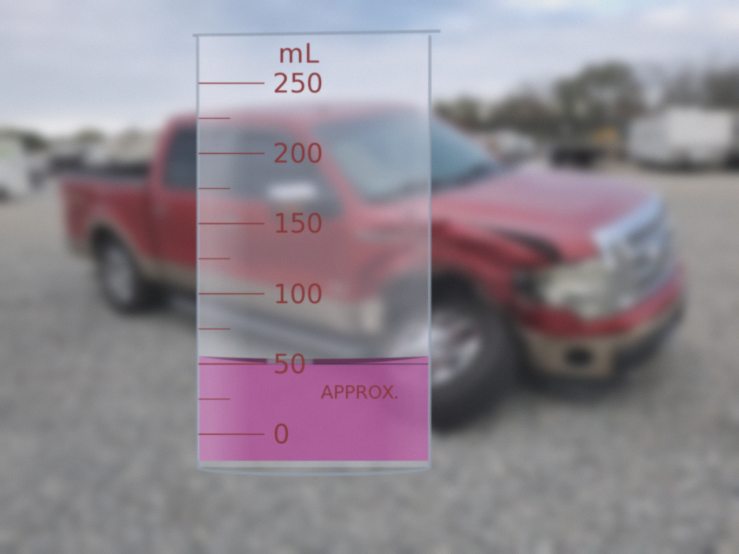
50 mL
